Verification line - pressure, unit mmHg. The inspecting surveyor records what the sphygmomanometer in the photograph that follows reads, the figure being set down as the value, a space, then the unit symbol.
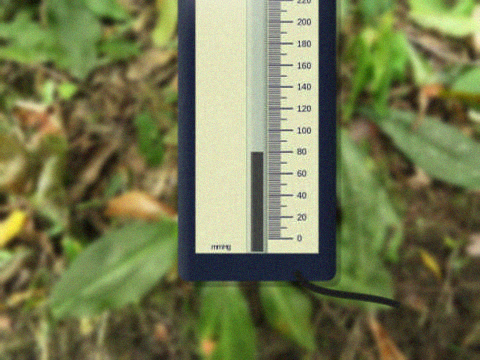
80 mmHg
